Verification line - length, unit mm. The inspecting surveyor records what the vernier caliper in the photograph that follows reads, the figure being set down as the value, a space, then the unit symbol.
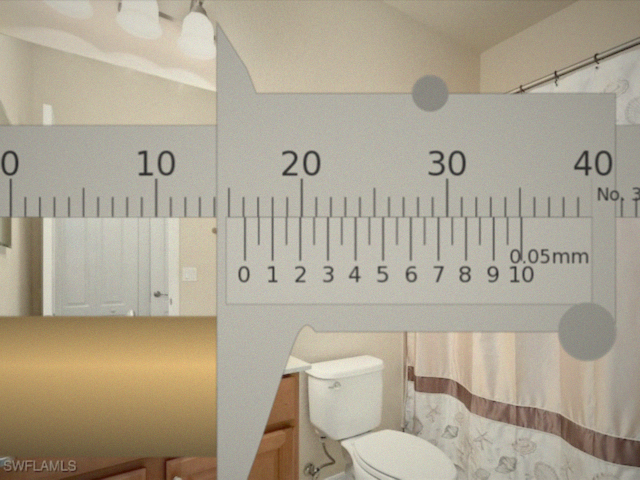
16.1 mm
